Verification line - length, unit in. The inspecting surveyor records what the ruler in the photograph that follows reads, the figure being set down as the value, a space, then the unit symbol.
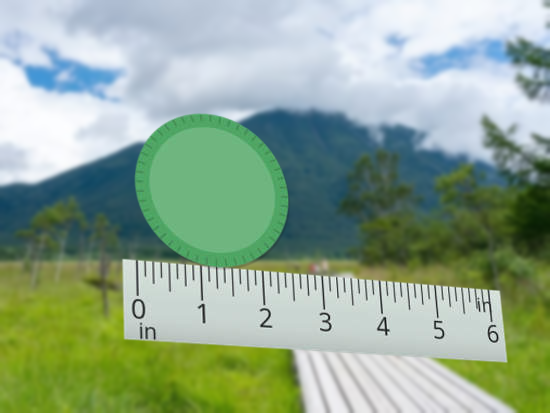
2.5 in
